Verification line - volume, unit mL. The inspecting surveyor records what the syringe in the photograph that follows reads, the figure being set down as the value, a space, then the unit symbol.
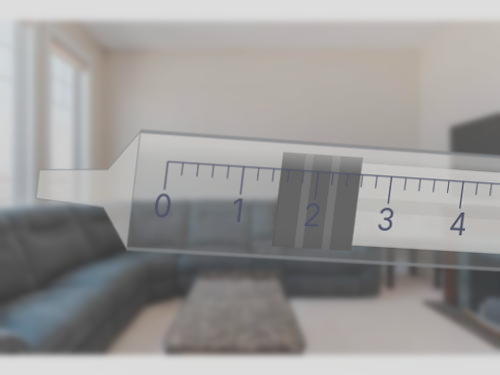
1.5 mL
